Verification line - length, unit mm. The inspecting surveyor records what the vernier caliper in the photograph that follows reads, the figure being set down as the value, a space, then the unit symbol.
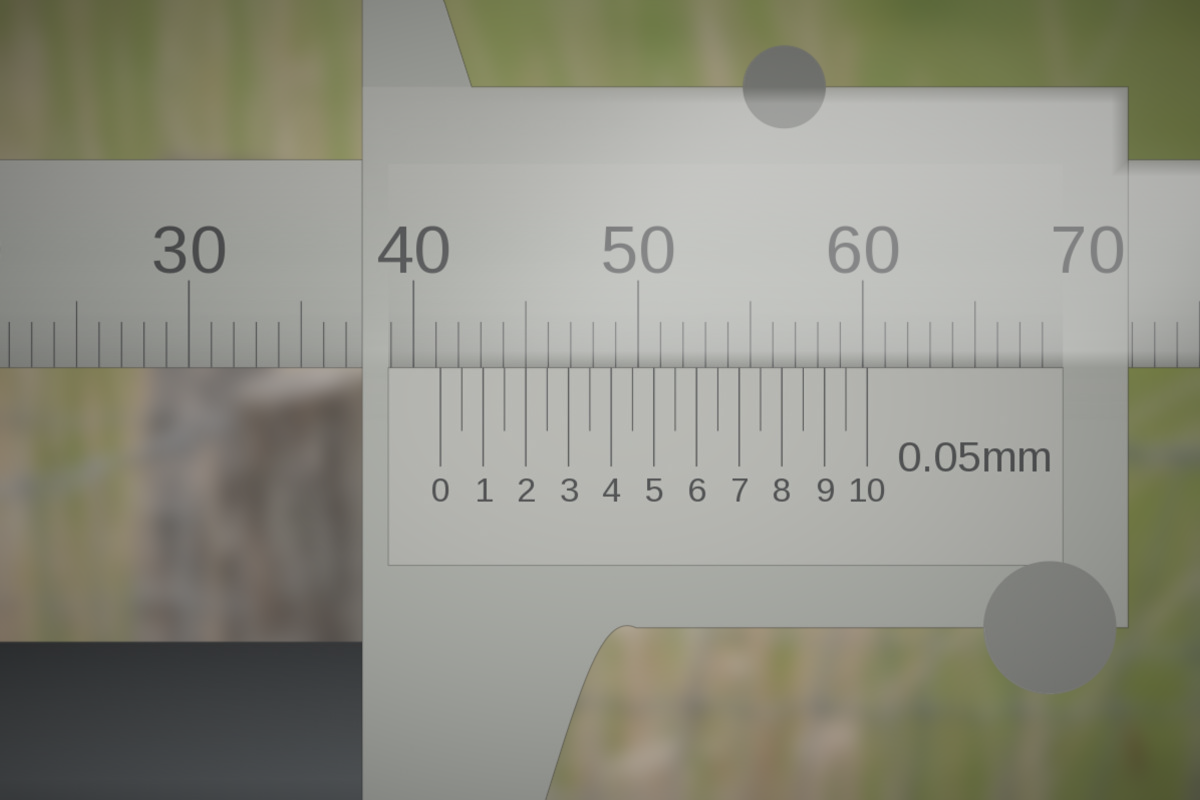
41.2 mm
